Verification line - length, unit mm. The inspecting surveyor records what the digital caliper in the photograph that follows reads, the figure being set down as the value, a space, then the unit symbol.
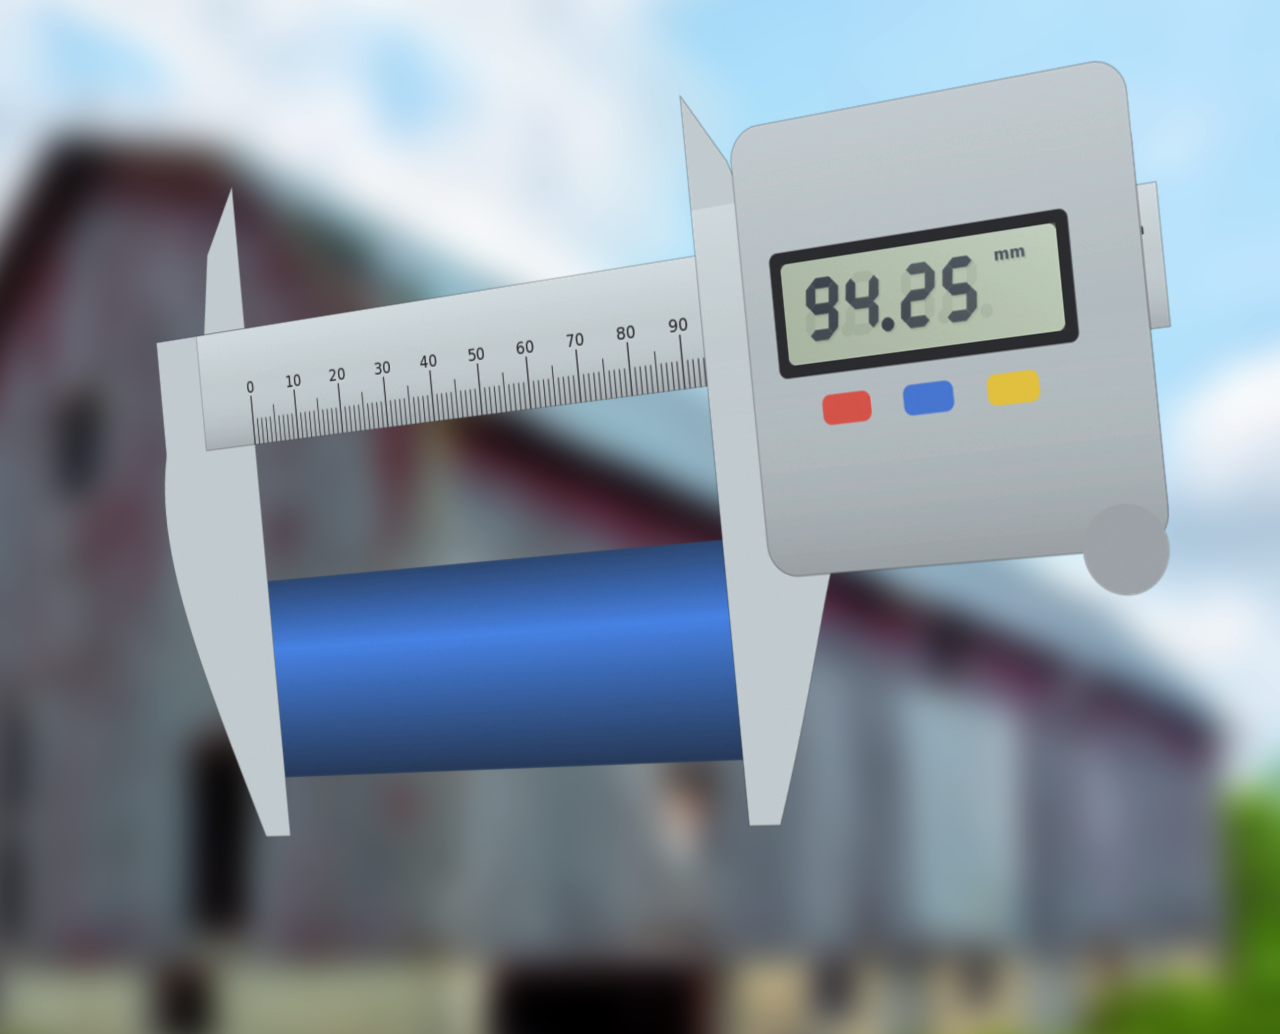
94.25 mm
